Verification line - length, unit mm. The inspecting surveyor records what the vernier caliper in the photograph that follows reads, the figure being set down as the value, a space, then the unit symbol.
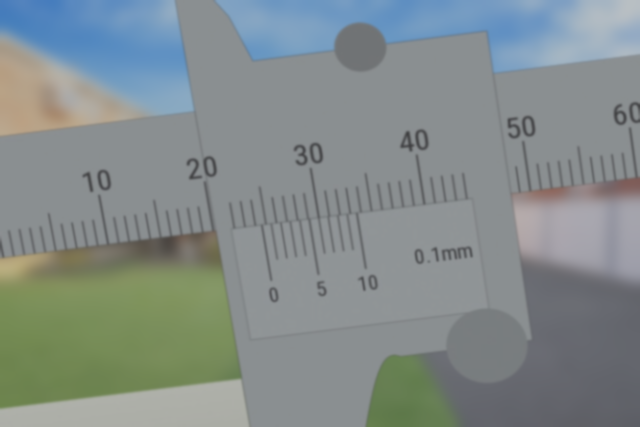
24.6 mm
